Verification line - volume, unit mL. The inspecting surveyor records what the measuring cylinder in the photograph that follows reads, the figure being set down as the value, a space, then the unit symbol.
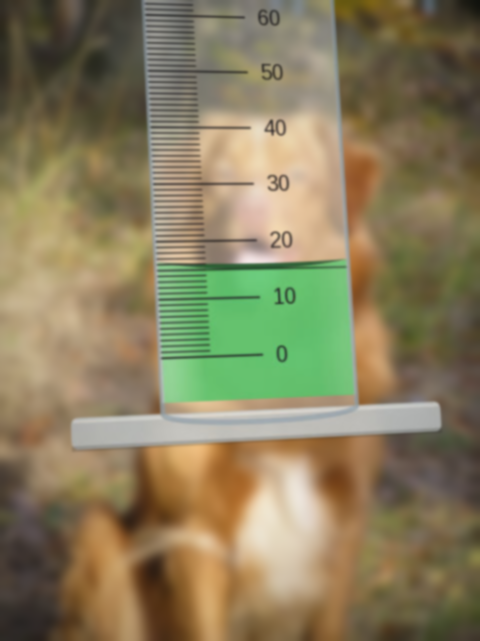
15 mL
